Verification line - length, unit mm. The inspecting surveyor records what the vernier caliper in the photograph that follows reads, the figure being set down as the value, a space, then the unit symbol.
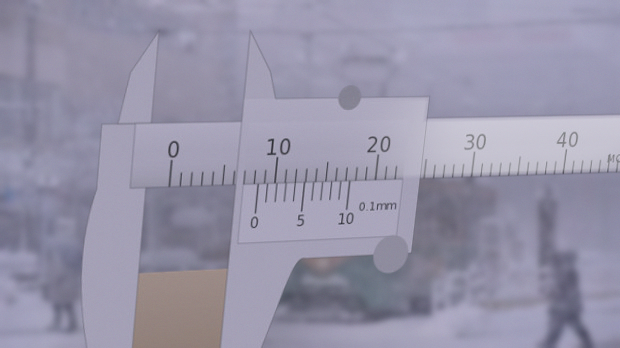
8.4 mm
